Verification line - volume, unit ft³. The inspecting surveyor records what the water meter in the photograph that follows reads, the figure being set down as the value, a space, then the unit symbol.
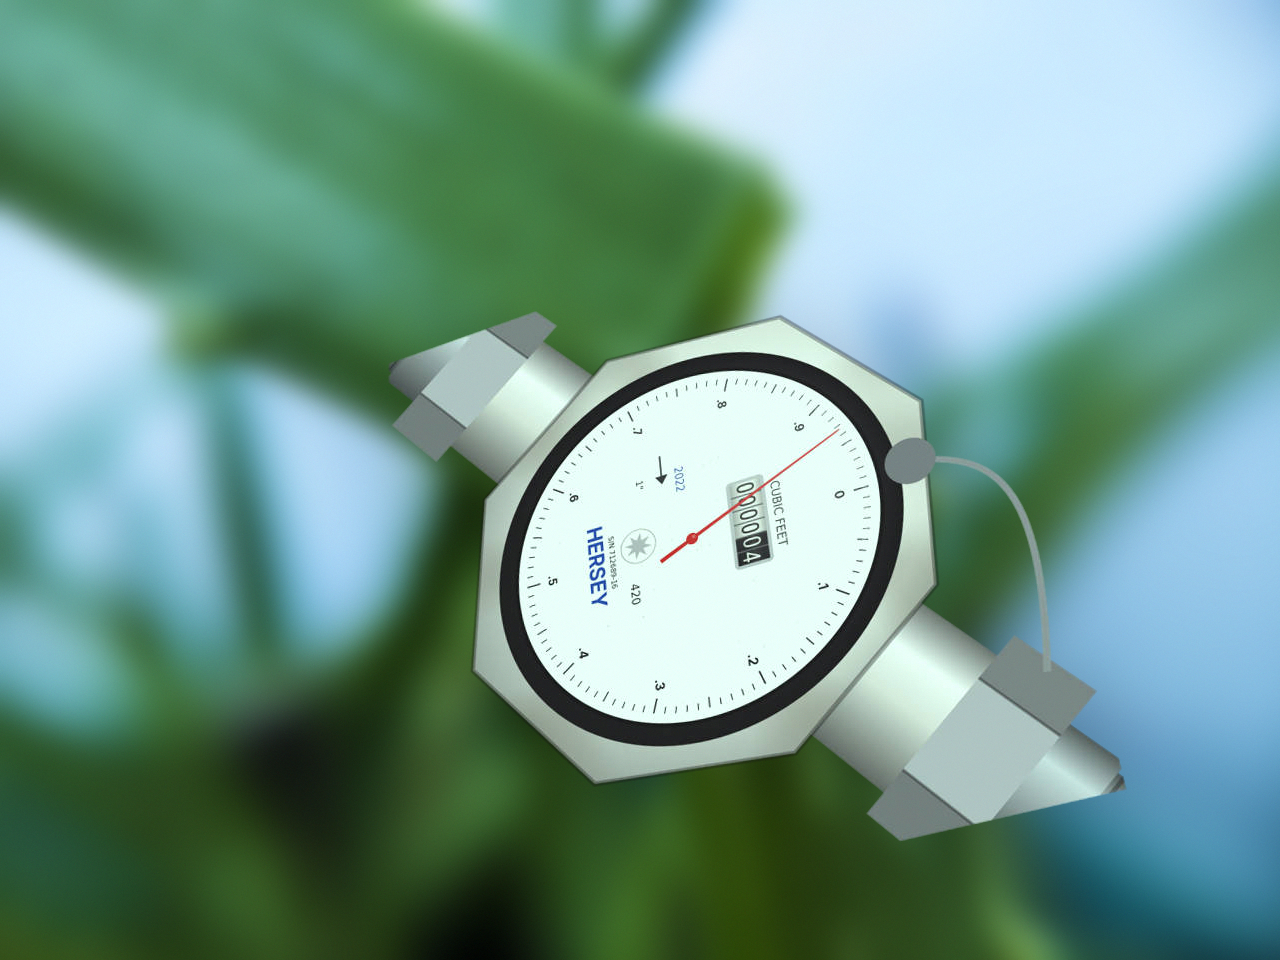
3.93 ft³
